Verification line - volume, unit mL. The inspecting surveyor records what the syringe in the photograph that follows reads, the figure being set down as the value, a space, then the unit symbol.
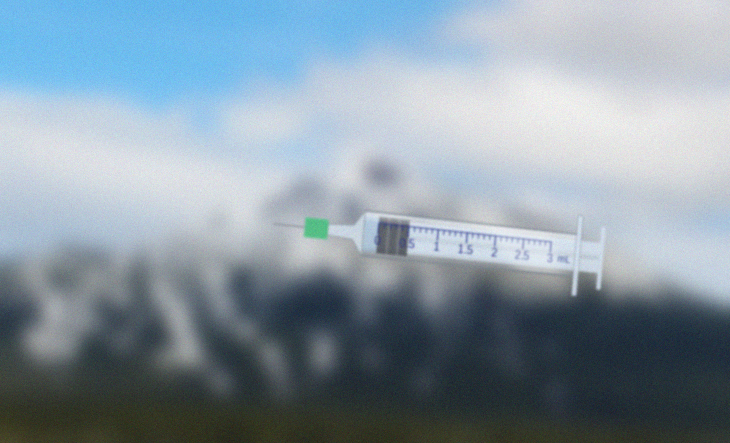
0 mL
